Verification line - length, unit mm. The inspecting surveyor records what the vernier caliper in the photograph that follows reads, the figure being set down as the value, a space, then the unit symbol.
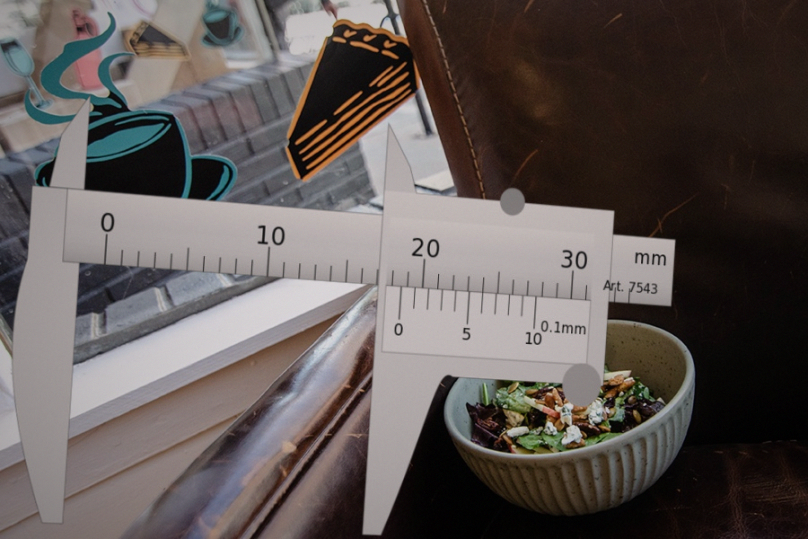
18.6 mm
